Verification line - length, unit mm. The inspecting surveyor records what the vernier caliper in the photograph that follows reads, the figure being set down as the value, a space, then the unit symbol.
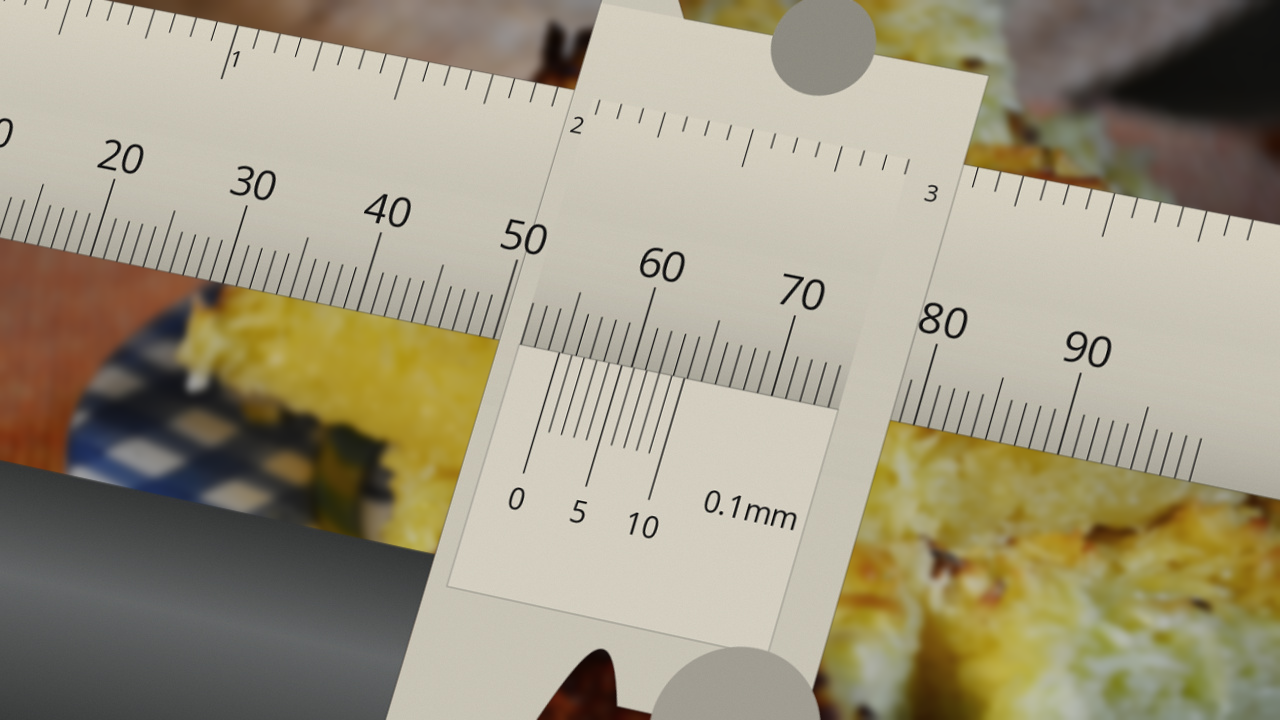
54.8 mm
